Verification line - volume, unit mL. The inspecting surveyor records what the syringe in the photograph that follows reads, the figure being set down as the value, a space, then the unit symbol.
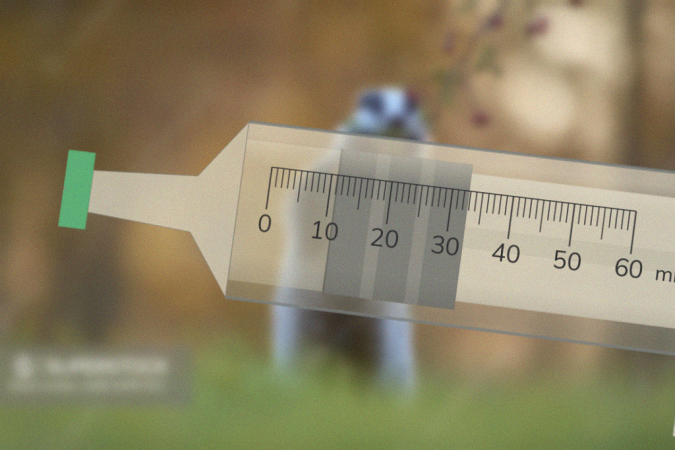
11 mL
